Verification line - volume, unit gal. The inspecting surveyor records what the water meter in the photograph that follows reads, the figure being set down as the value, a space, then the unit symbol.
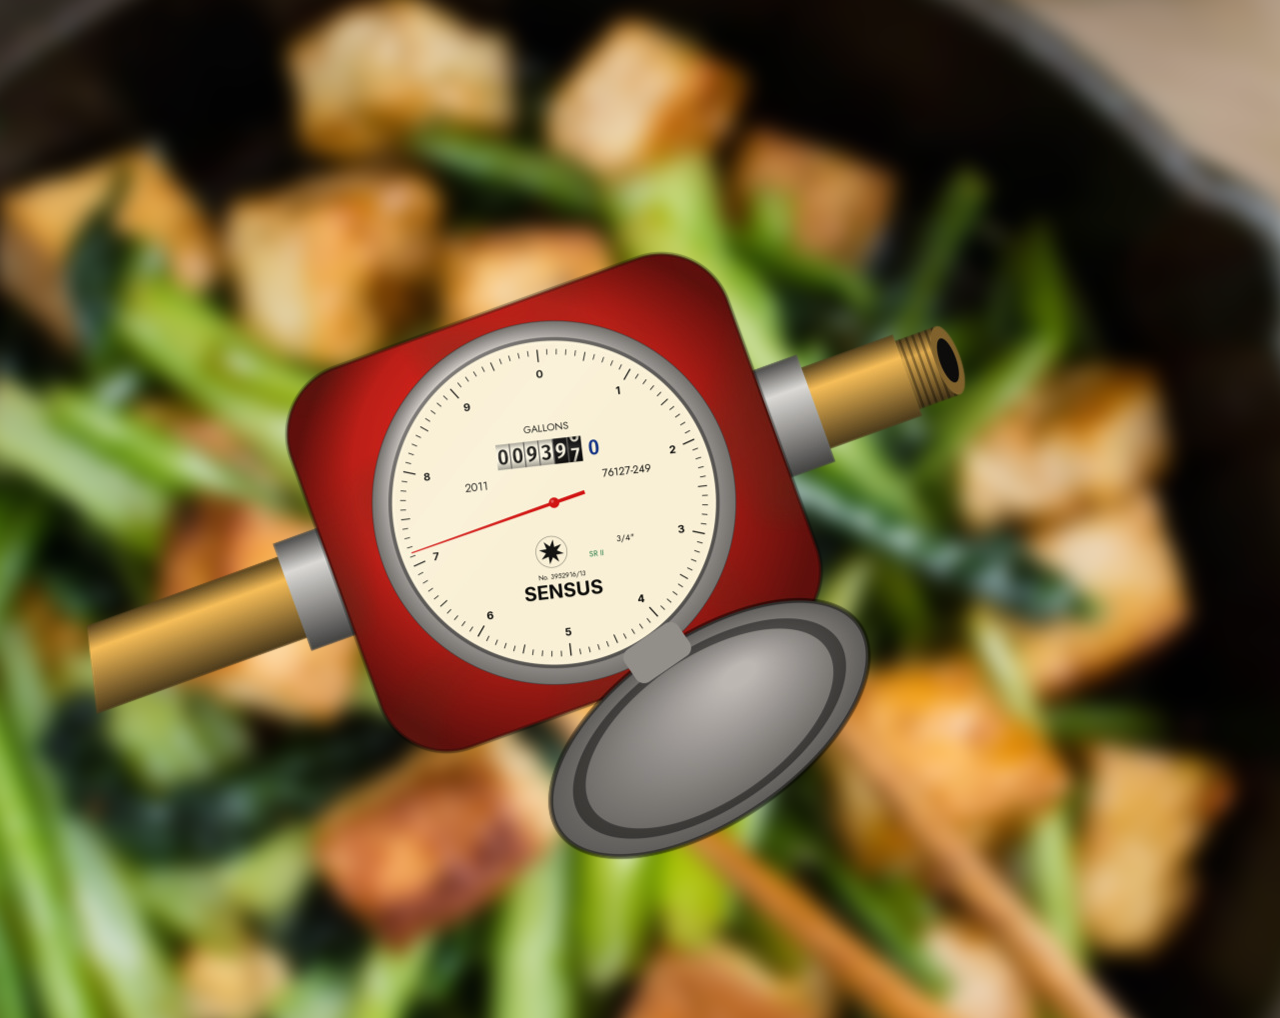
93967.1 gal
